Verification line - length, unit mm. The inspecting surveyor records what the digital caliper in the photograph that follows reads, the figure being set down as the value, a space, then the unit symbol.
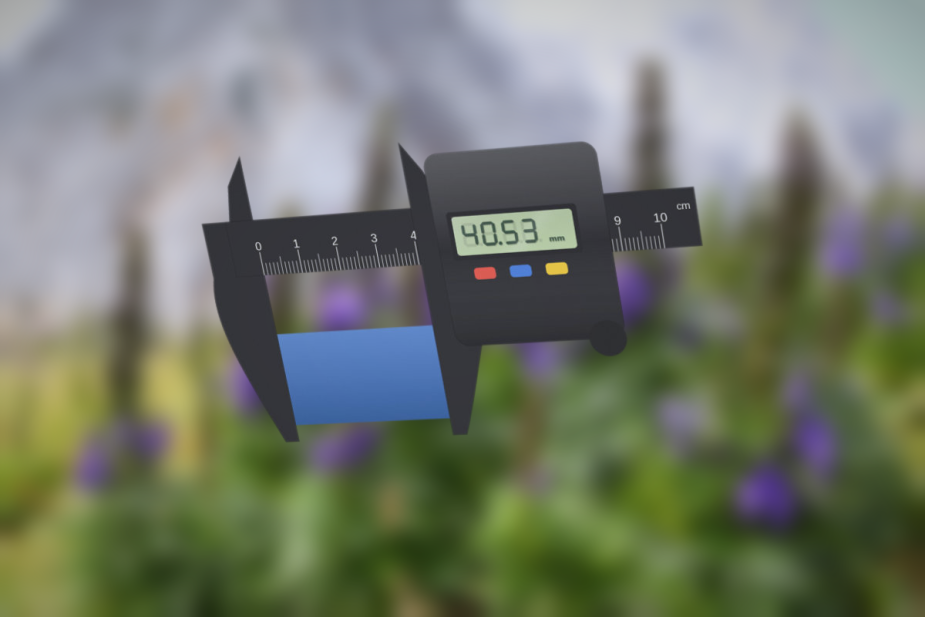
40.53 mm
